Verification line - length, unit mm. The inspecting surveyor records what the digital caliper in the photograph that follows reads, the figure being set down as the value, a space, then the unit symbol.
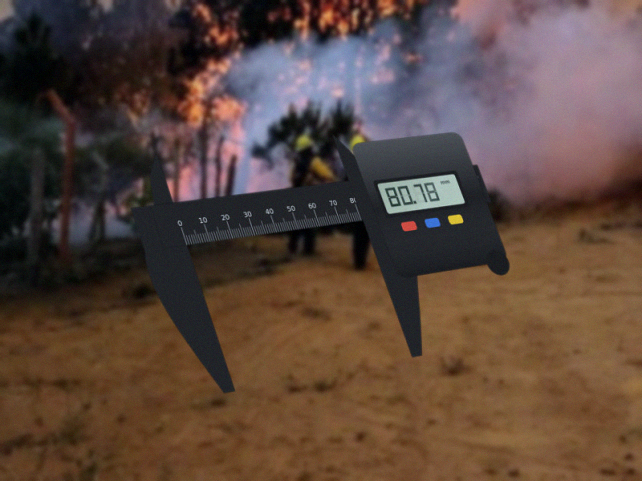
80.78 mm
